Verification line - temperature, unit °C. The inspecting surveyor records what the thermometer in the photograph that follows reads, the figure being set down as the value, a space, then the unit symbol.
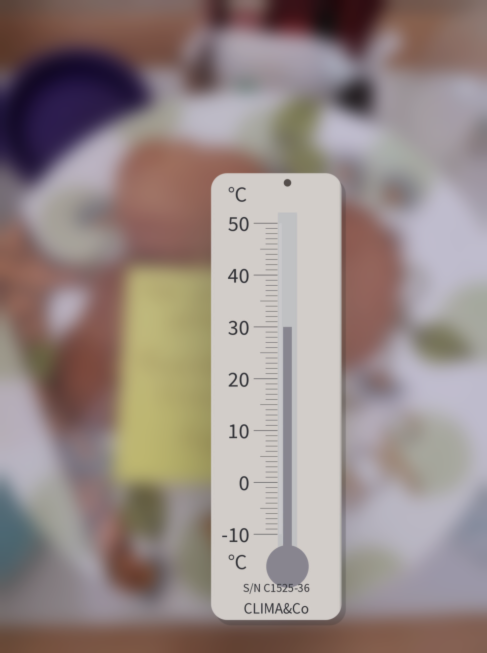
30 °C
